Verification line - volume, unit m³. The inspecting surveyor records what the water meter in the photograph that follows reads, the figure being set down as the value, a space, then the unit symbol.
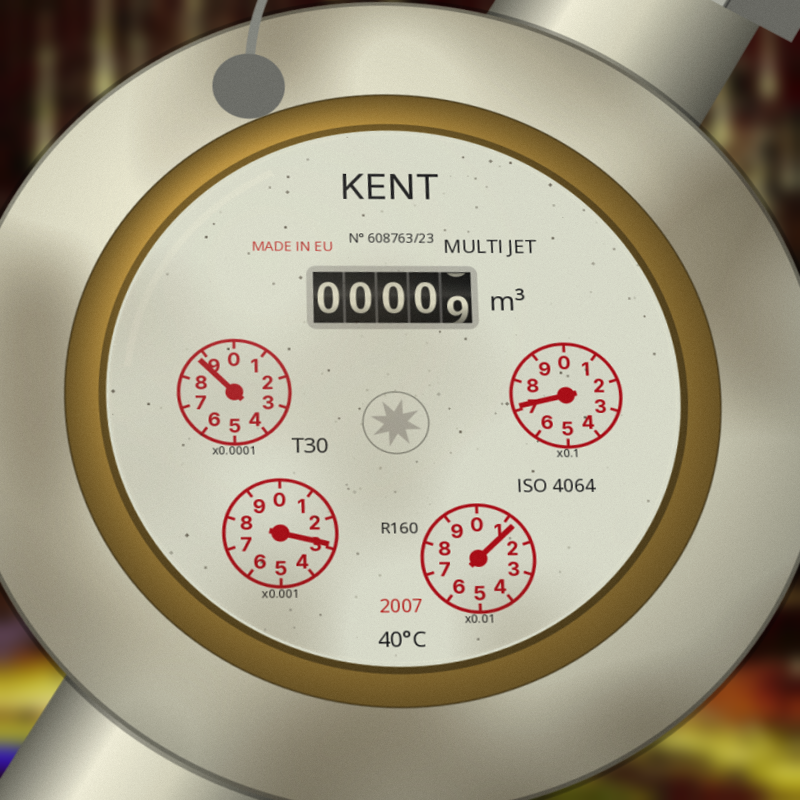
8.7128 m³
